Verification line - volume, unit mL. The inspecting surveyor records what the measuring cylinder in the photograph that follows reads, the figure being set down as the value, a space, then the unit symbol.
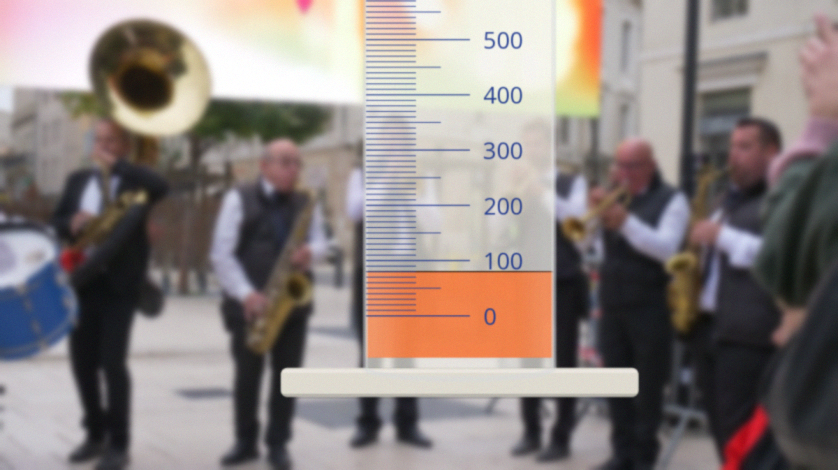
80 mL
